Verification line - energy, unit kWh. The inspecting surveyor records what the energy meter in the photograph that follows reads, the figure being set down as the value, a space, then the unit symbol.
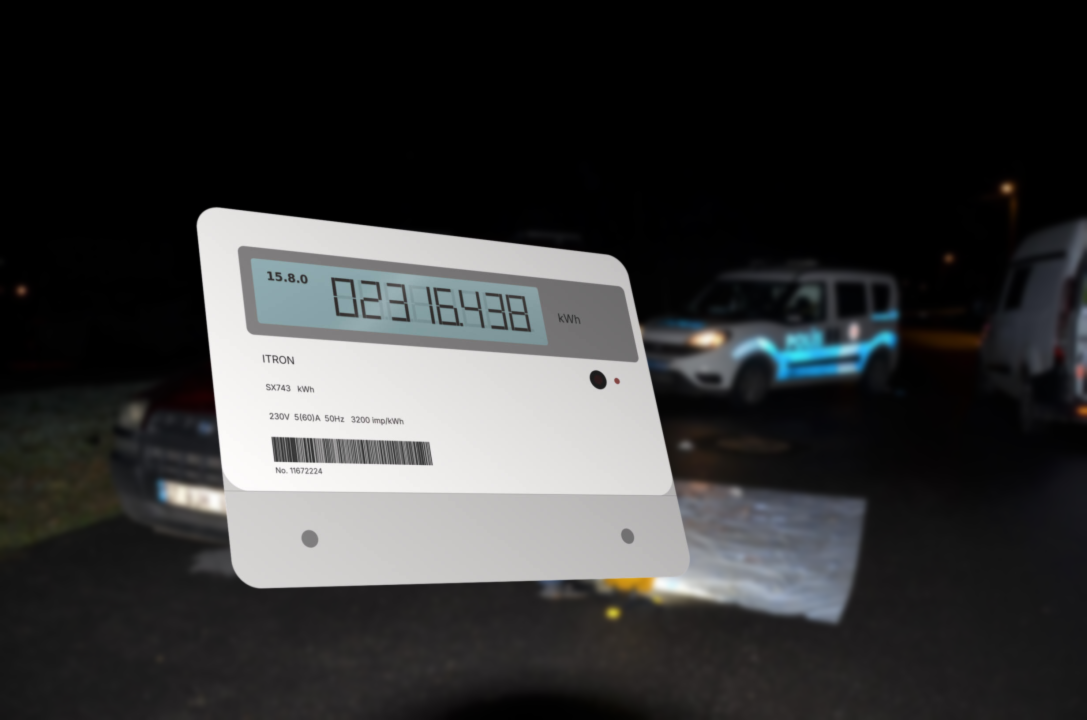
2316.438 kWh
